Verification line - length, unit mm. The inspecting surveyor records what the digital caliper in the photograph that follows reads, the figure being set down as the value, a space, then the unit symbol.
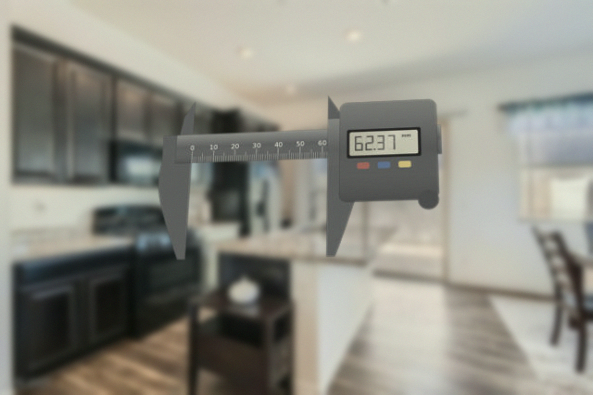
62.37 mm
